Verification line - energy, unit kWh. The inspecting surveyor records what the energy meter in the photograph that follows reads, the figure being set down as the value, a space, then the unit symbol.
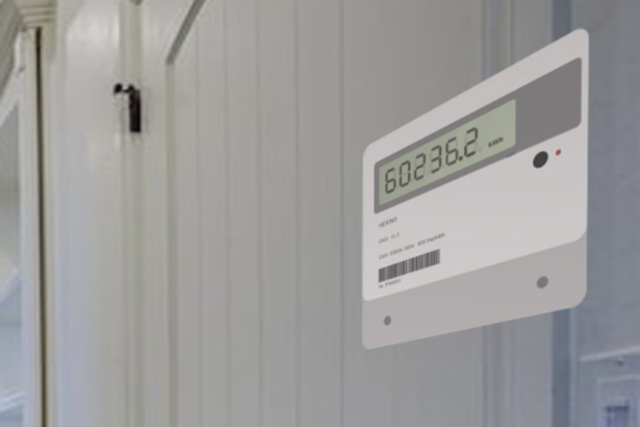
60236.2 kWh
